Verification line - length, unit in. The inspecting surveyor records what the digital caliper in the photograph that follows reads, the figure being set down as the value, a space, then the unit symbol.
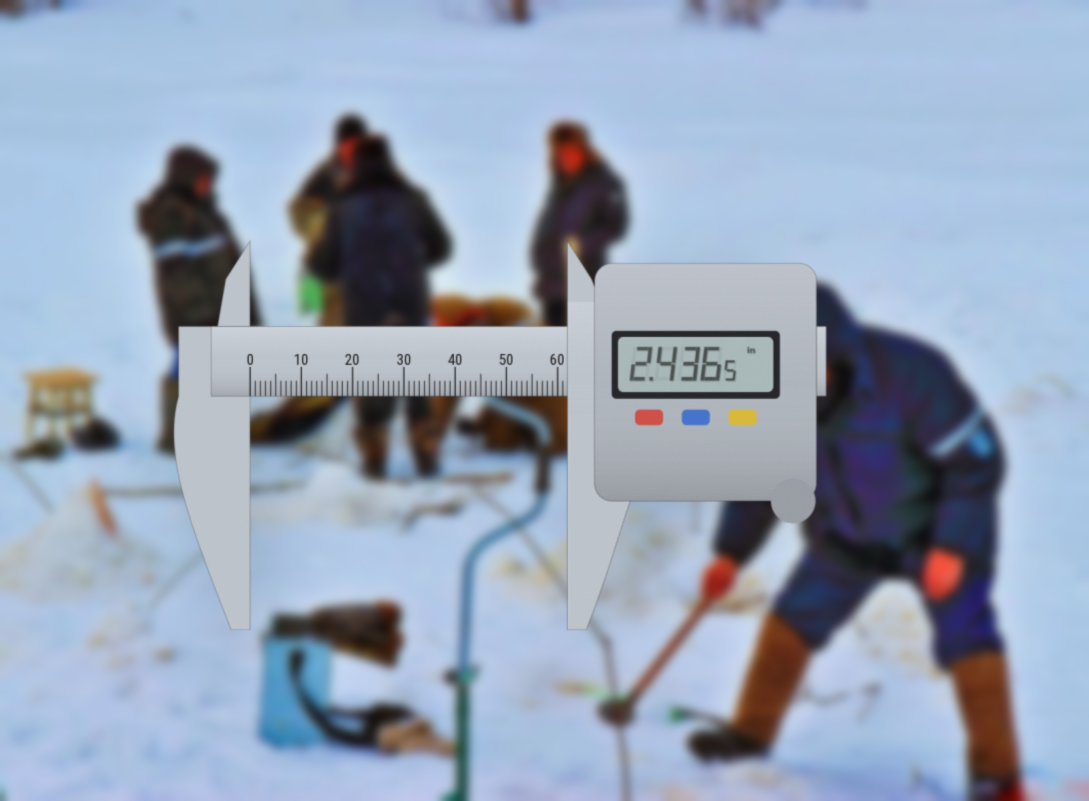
2.4365 in
